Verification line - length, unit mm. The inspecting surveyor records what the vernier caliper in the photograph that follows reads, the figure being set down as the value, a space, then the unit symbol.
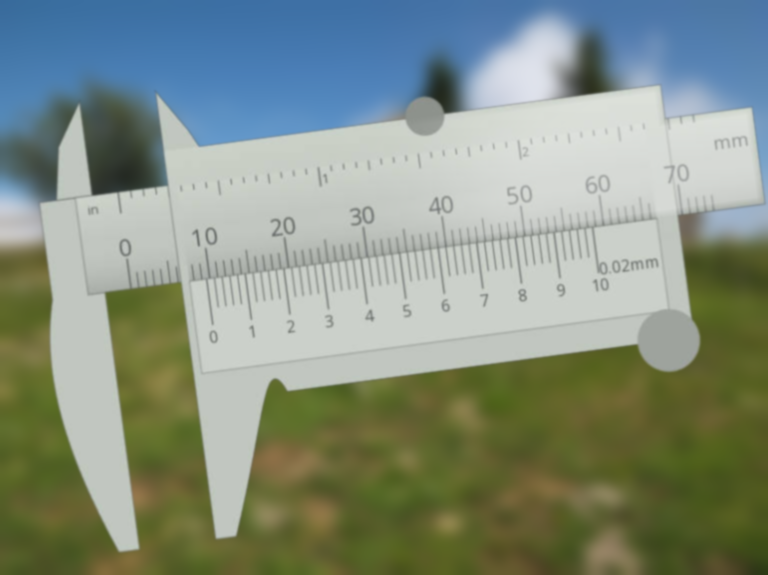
9.6 mm
